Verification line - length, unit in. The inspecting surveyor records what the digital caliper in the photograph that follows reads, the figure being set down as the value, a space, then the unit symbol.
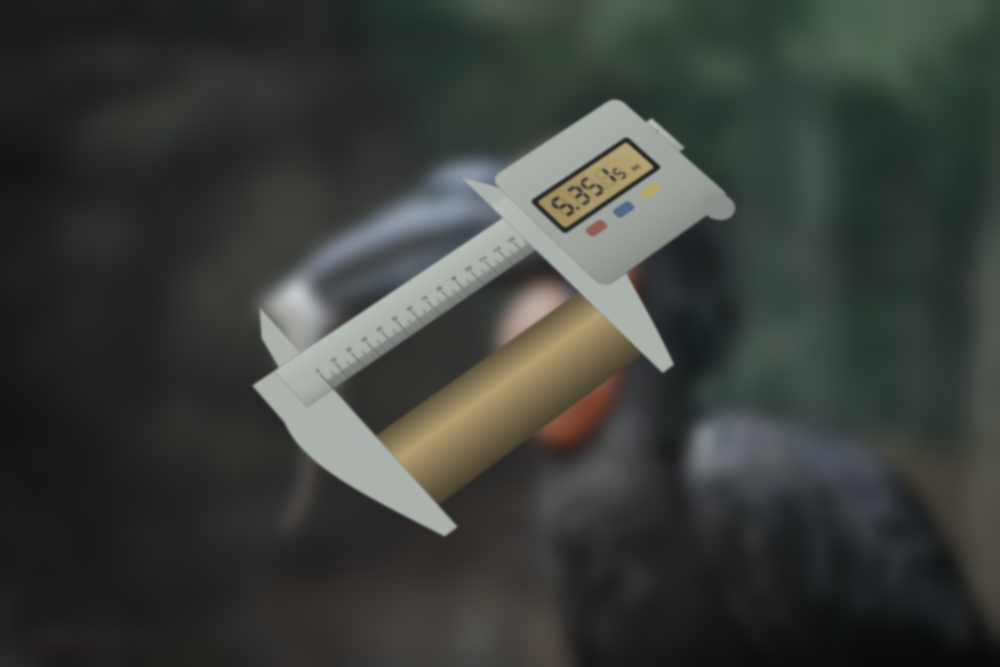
5.3515 in
